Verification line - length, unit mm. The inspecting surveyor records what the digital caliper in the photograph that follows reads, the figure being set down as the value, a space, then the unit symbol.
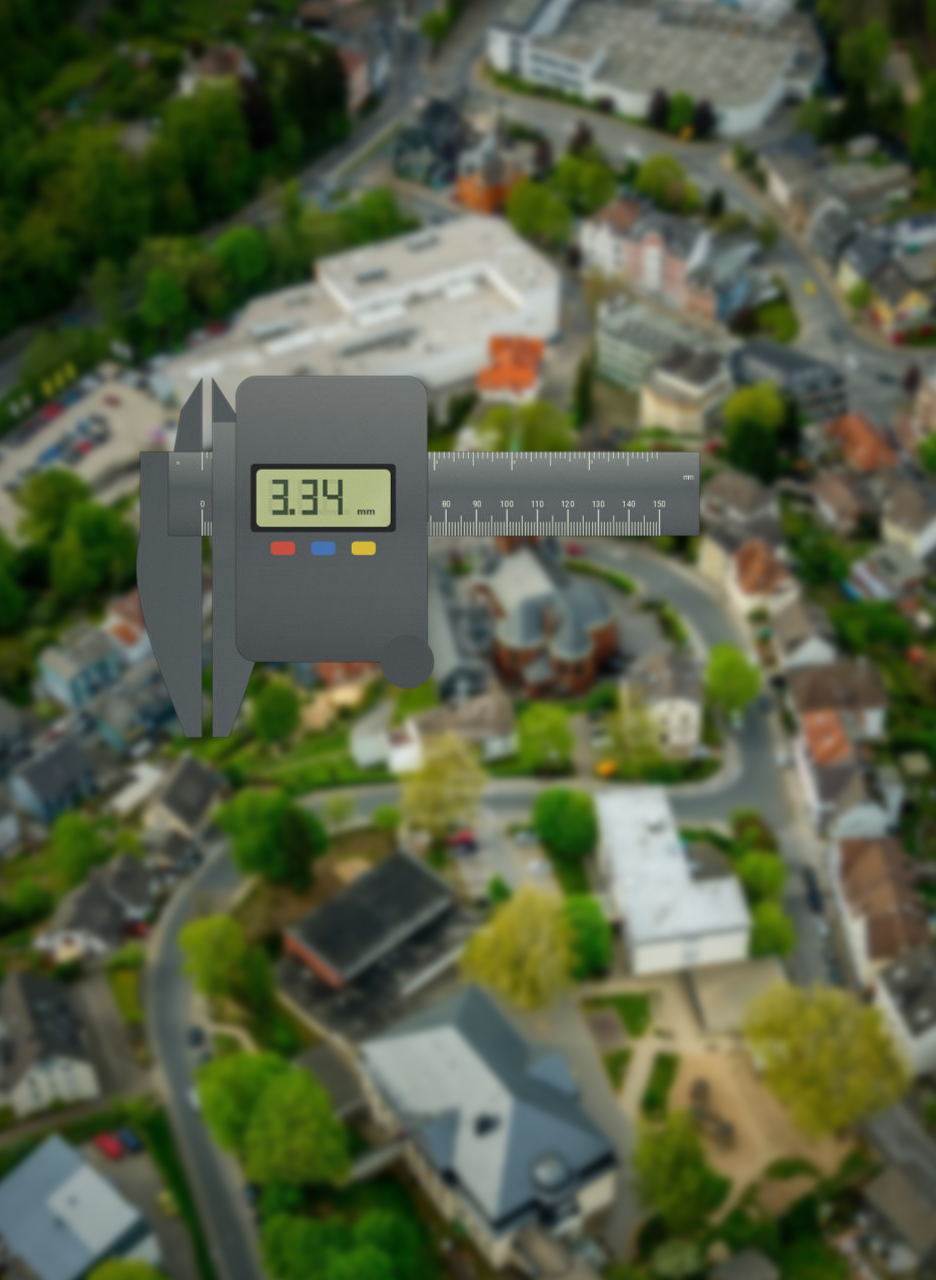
3.34 mm
